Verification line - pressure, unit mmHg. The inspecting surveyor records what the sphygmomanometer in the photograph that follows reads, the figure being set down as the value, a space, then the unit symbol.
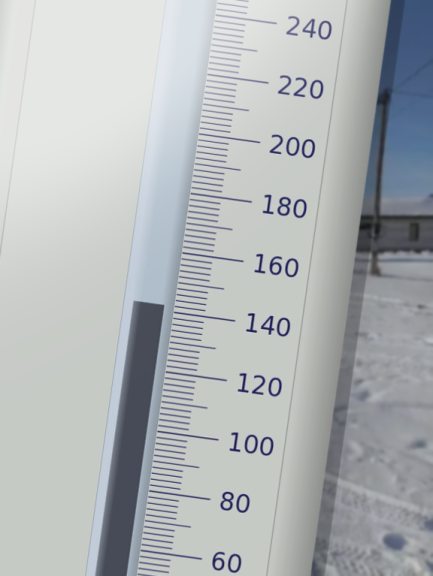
142 mmHg
